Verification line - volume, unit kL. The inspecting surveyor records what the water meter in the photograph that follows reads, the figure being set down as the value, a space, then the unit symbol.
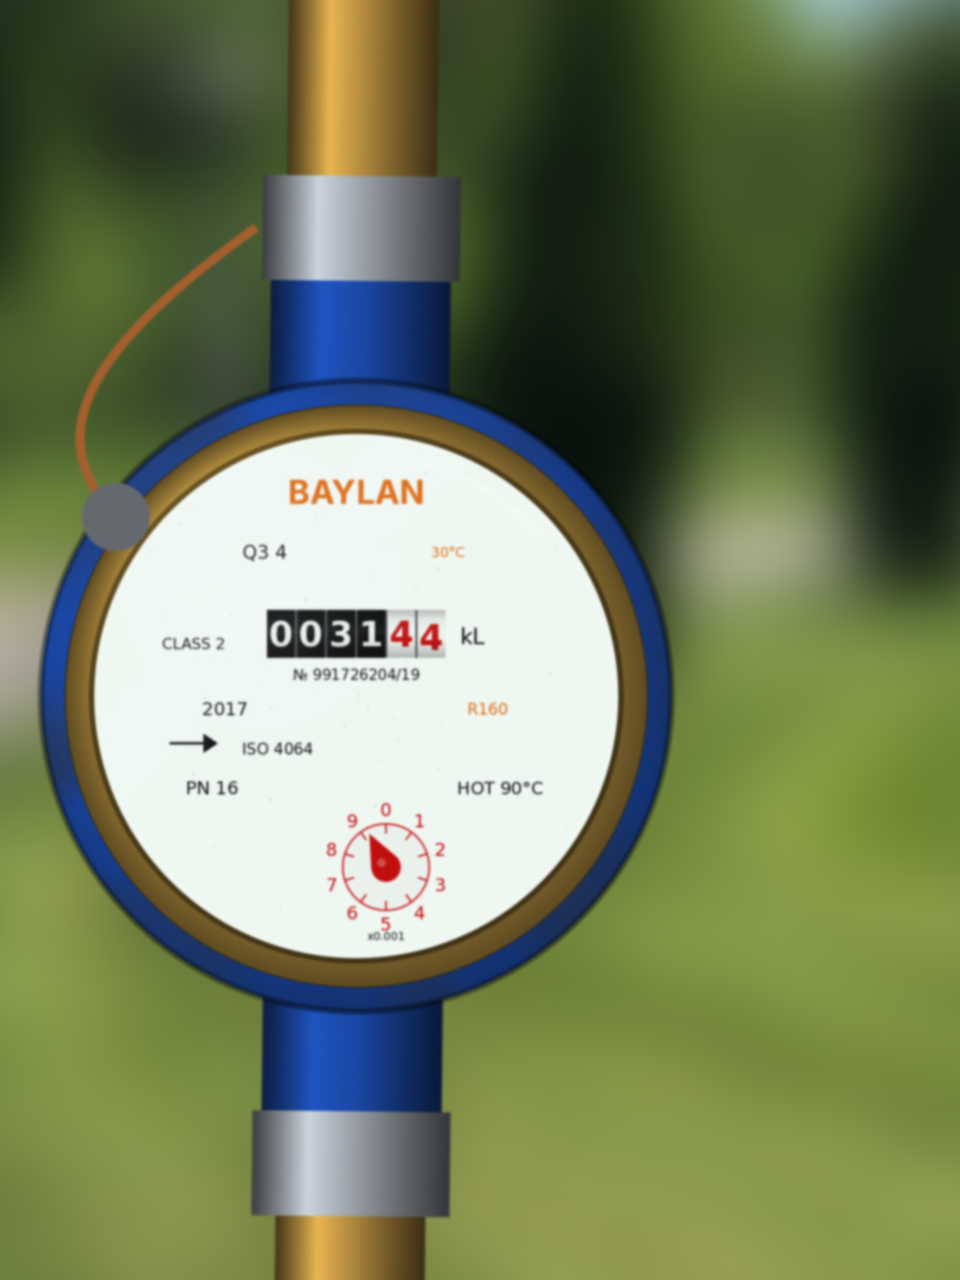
31.439 kL
